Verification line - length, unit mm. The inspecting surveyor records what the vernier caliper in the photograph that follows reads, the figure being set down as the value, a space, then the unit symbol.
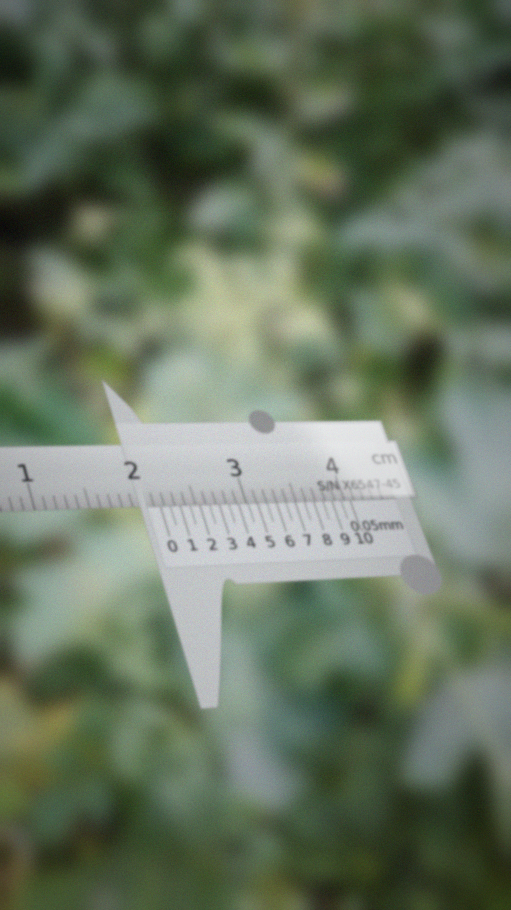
21.6 mm
